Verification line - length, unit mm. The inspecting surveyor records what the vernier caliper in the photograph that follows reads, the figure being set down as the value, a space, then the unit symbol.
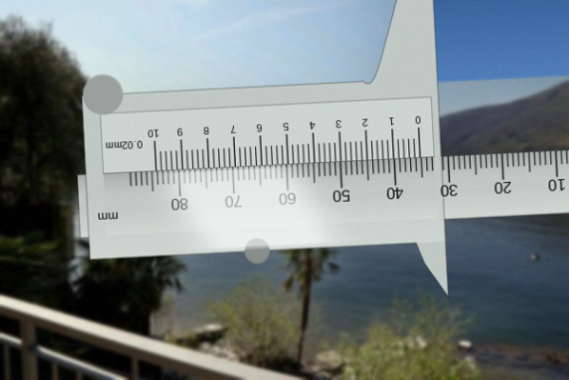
35.2 mm
